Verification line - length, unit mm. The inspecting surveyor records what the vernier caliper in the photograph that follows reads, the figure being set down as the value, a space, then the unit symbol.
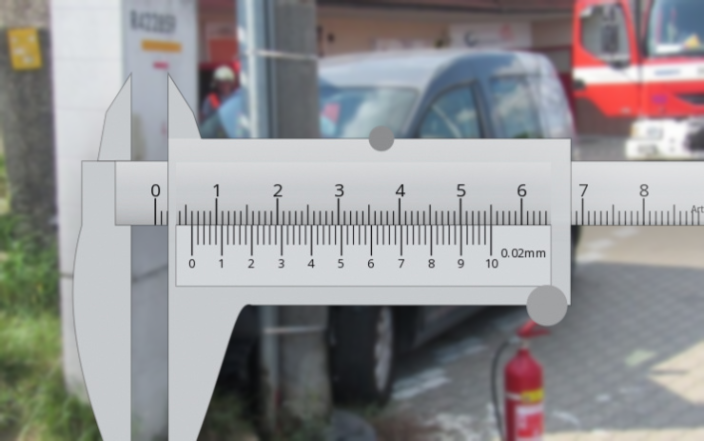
6.0 mm
